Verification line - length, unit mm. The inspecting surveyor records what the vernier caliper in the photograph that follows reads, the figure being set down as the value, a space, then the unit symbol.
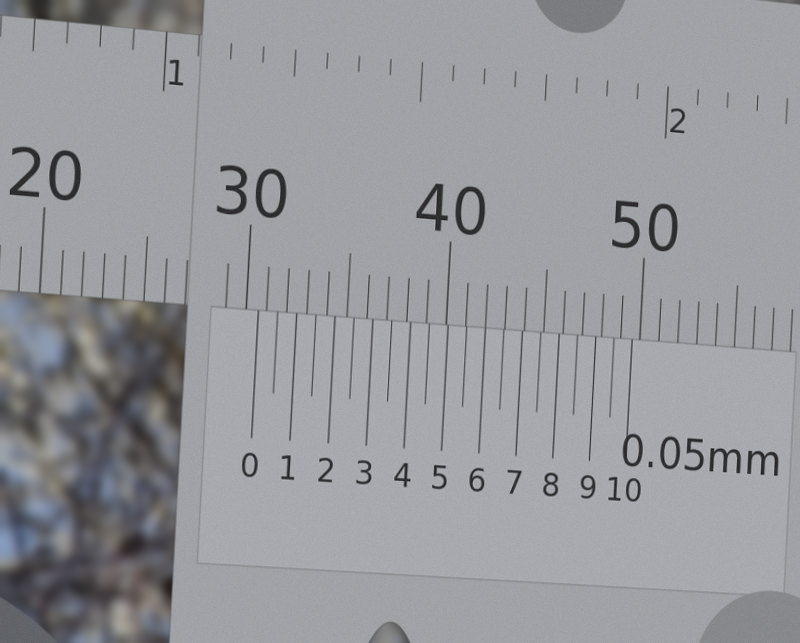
30.6 mm
